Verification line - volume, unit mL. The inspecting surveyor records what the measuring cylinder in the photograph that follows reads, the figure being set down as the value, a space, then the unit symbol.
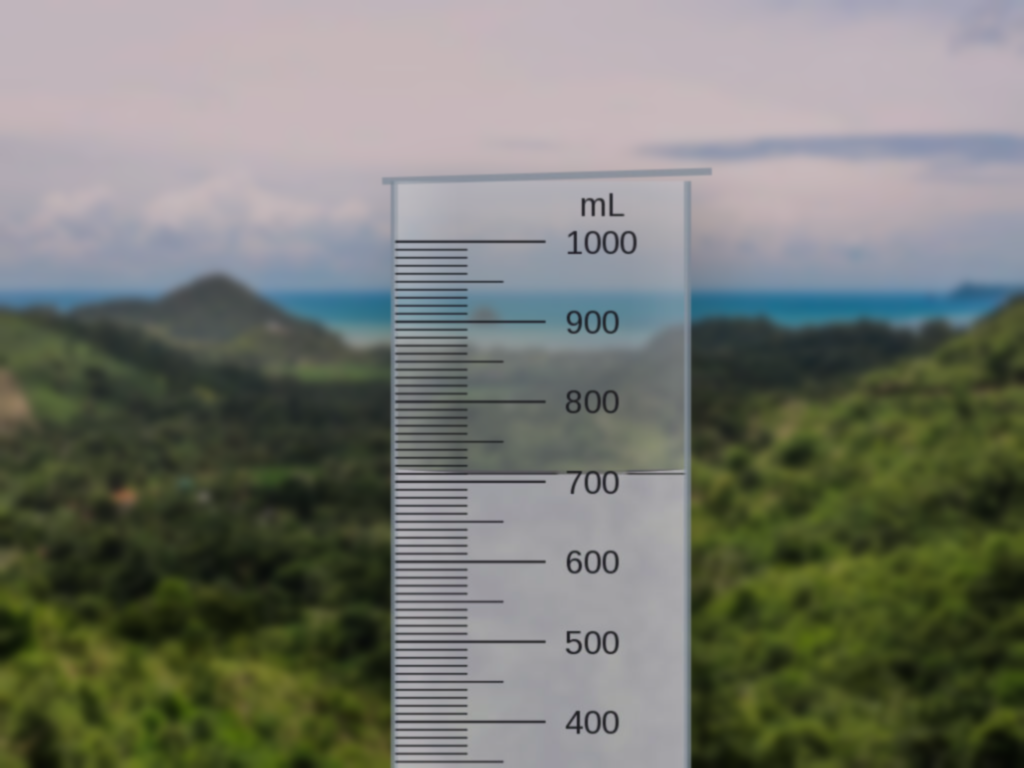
710 mL
